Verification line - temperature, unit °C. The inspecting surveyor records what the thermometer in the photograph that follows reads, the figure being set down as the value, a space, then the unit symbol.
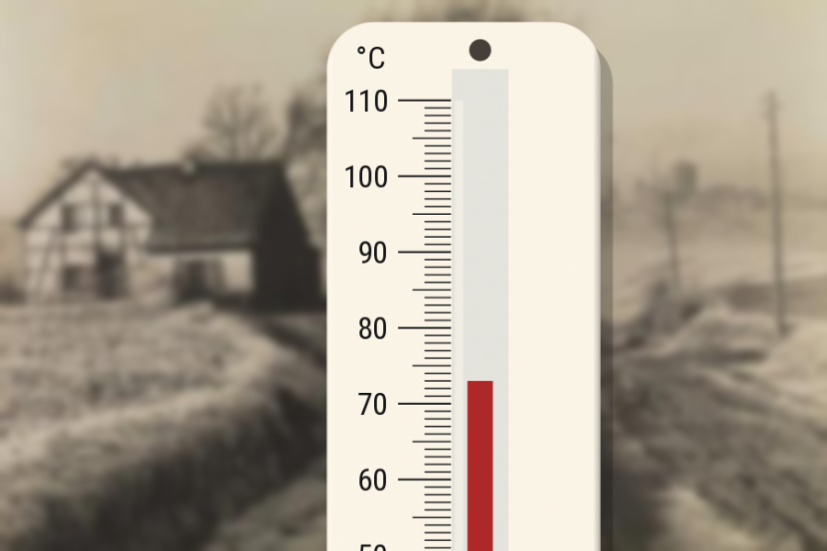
73 °C
